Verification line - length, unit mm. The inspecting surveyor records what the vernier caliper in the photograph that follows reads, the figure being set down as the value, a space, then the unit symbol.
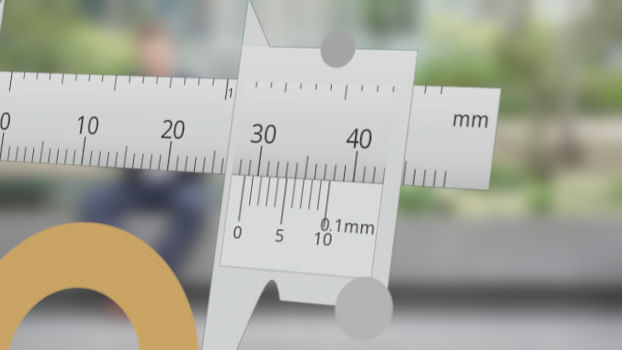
28.6 mm
